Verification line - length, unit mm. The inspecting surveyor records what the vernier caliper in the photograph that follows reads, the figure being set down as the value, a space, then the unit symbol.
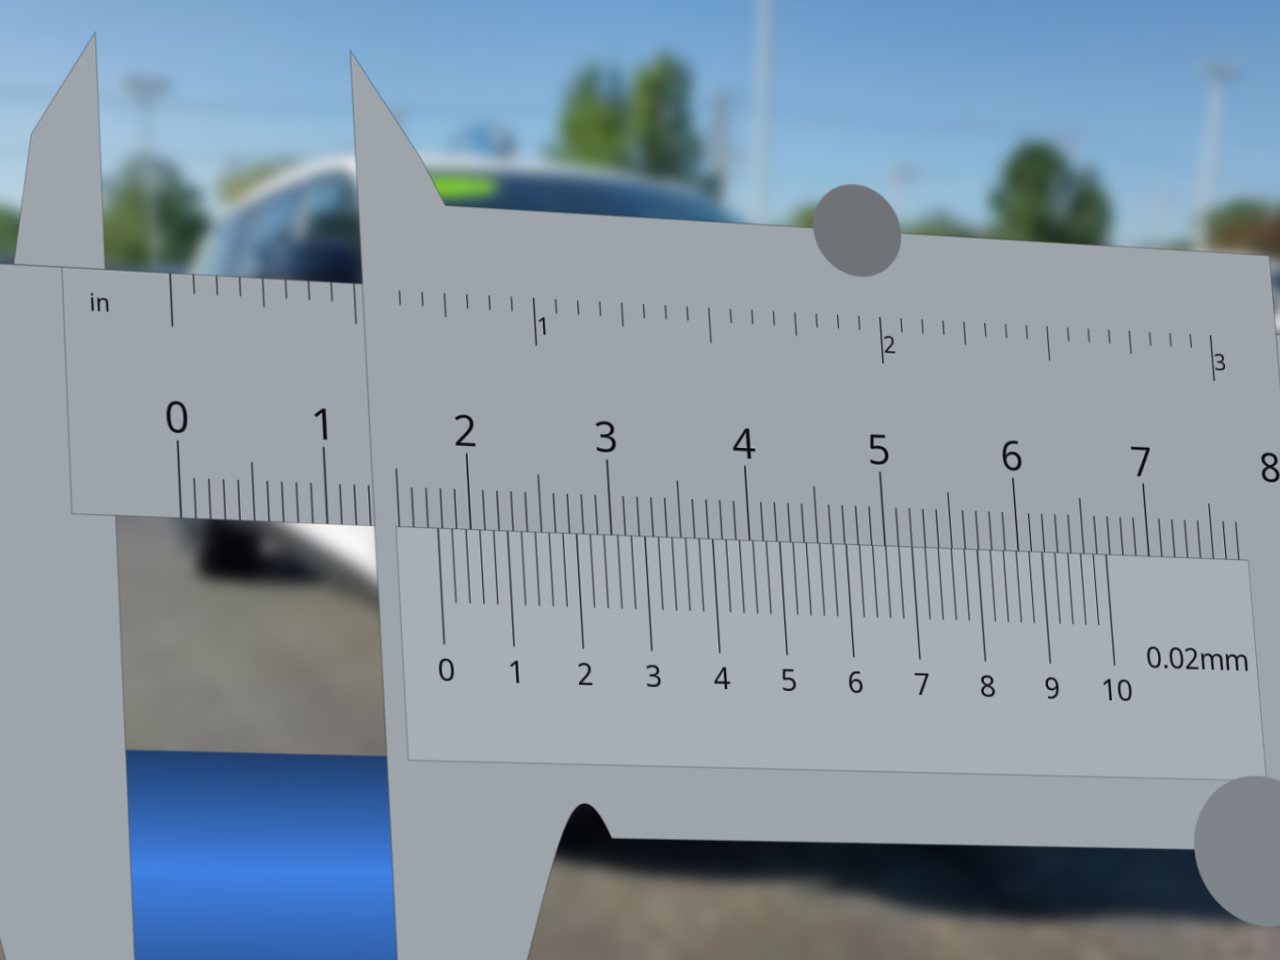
17.7 mm
